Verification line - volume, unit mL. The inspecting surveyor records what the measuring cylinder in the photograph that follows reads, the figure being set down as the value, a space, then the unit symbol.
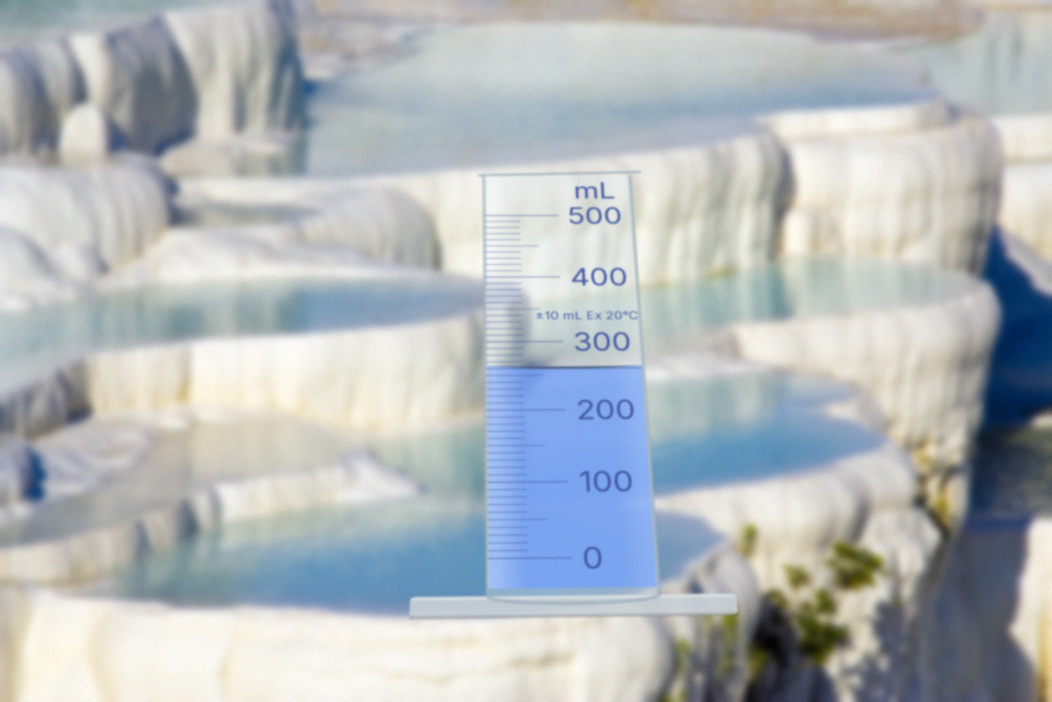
260 mL
